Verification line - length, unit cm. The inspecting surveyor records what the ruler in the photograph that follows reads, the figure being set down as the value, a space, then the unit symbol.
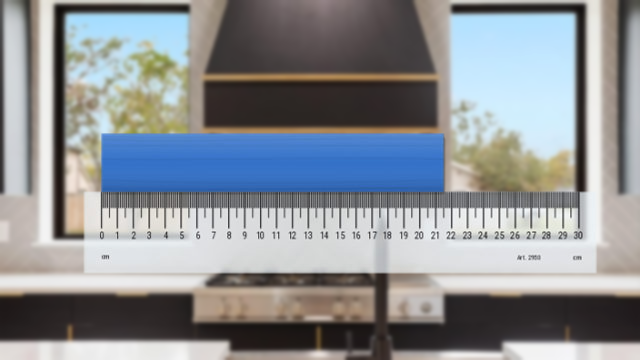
21.5 cm
